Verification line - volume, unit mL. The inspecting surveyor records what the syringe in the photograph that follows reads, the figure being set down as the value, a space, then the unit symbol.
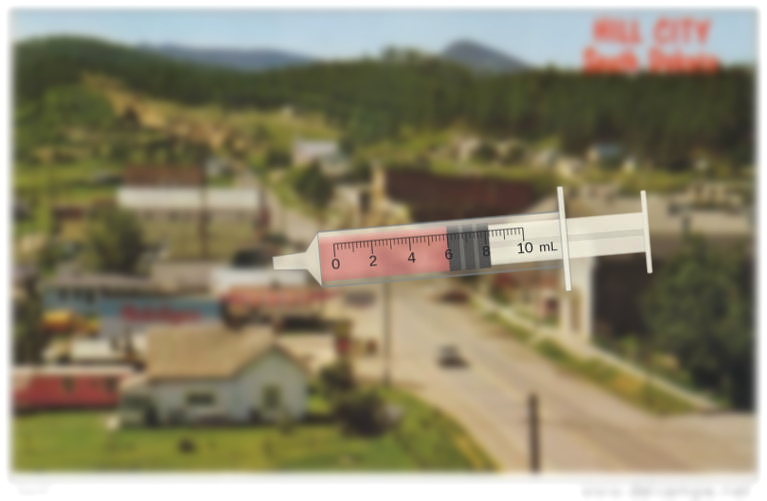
6 mL
